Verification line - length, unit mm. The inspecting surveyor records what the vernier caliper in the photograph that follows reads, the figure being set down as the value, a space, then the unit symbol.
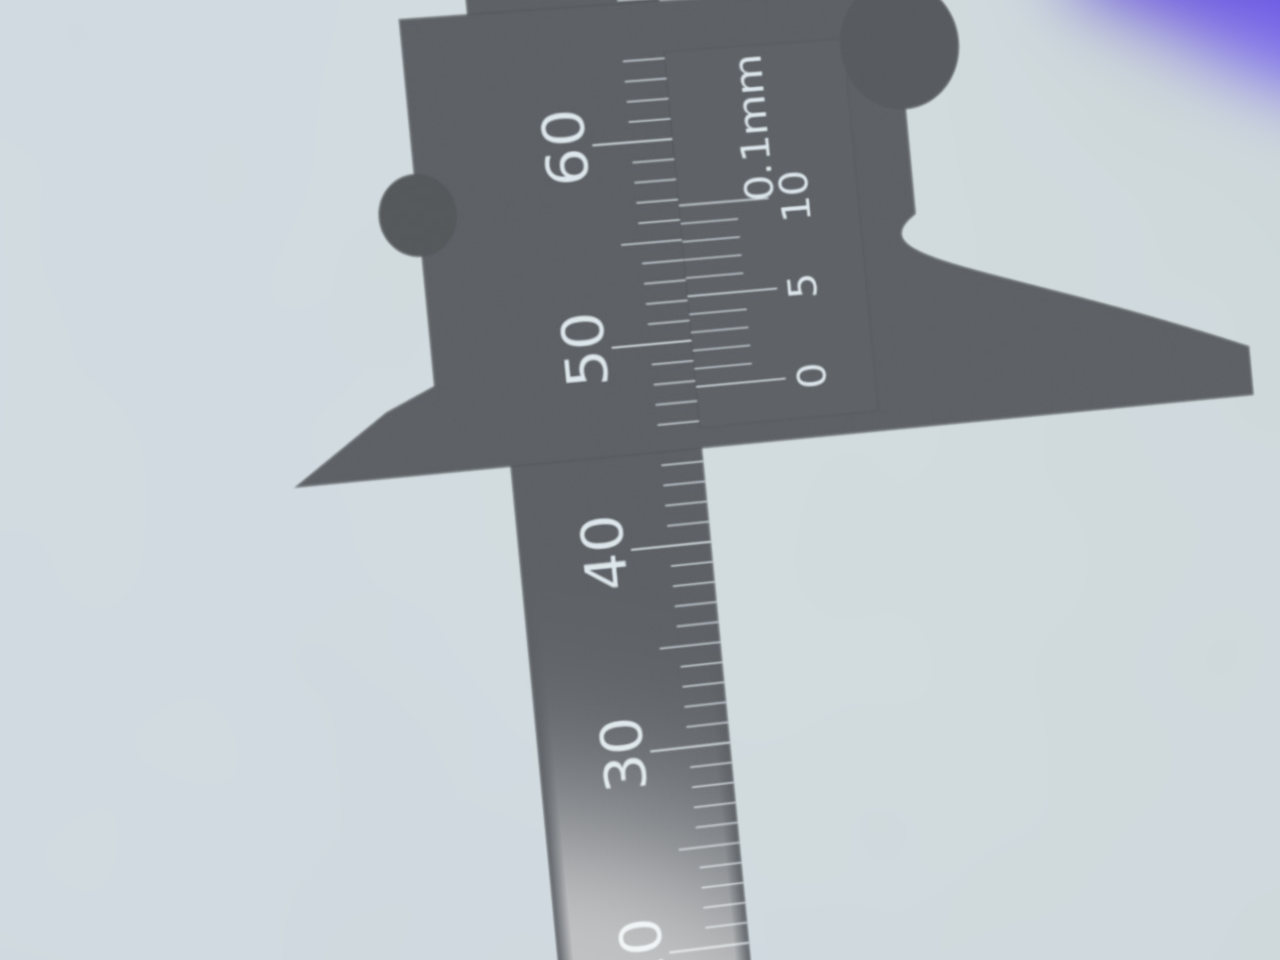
47.7 mm
